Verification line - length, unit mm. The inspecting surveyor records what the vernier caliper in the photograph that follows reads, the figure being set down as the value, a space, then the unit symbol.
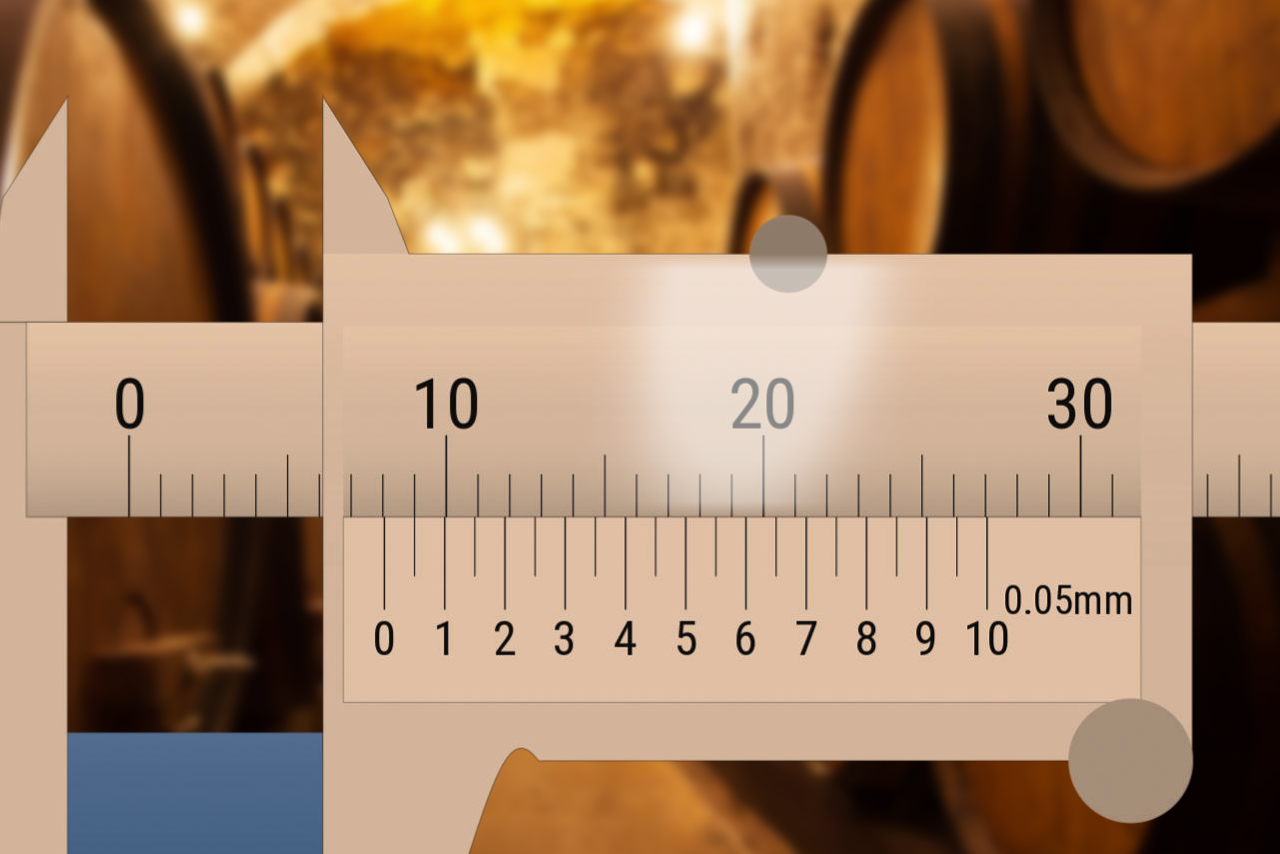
8.05 mm
